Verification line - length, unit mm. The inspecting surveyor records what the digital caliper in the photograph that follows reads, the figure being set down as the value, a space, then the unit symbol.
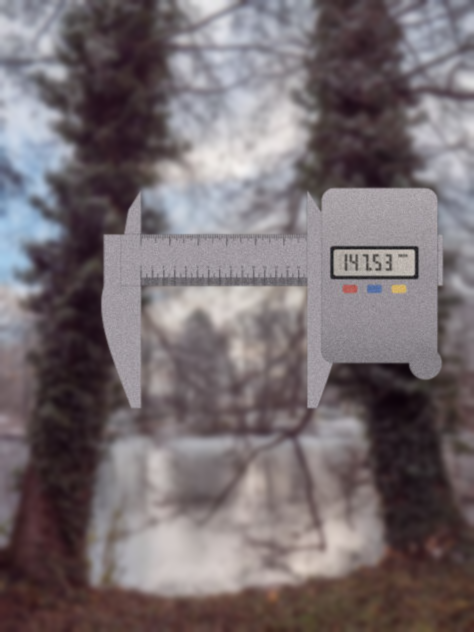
147.53 mm
